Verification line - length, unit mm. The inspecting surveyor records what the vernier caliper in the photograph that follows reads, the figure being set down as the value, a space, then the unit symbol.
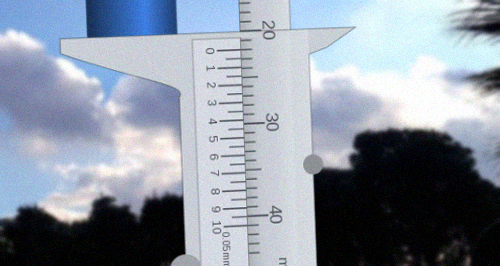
22.0 mm
